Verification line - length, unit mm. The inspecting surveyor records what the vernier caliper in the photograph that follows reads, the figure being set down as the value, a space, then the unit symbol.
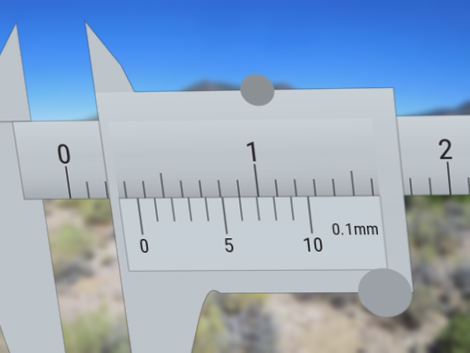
3.6 mm
